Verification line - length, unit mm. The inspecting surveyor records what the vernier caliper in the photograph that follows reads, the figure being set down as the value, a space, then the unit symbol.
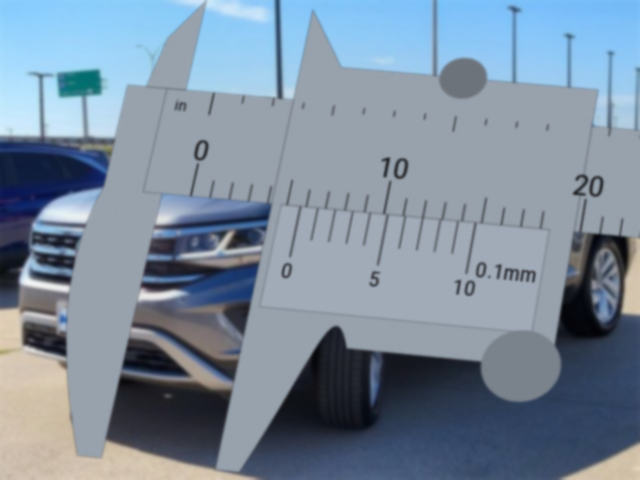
5.7 mm
